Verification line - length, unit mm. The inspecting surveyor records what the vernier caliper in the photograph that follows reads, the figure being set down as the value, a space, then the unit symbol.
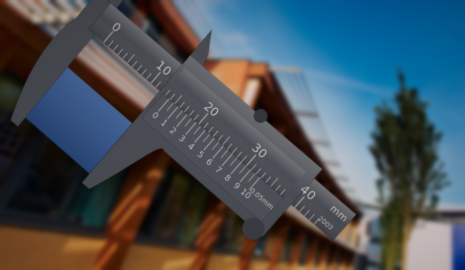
13.8 mm
